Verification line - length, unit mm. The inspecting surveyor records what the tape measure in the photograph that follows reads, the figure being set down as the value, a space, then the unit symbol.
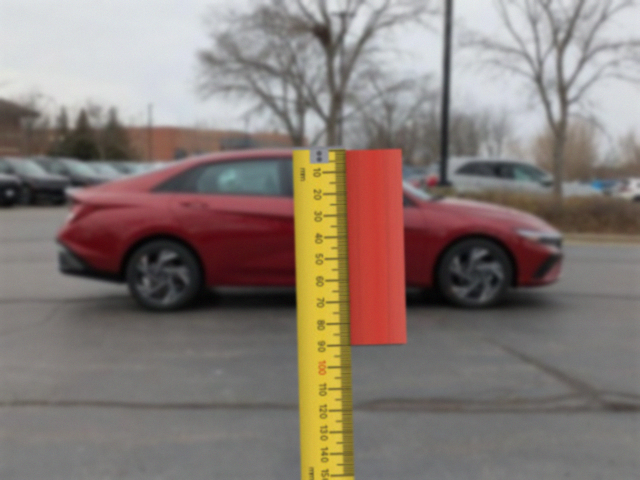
90 mm
